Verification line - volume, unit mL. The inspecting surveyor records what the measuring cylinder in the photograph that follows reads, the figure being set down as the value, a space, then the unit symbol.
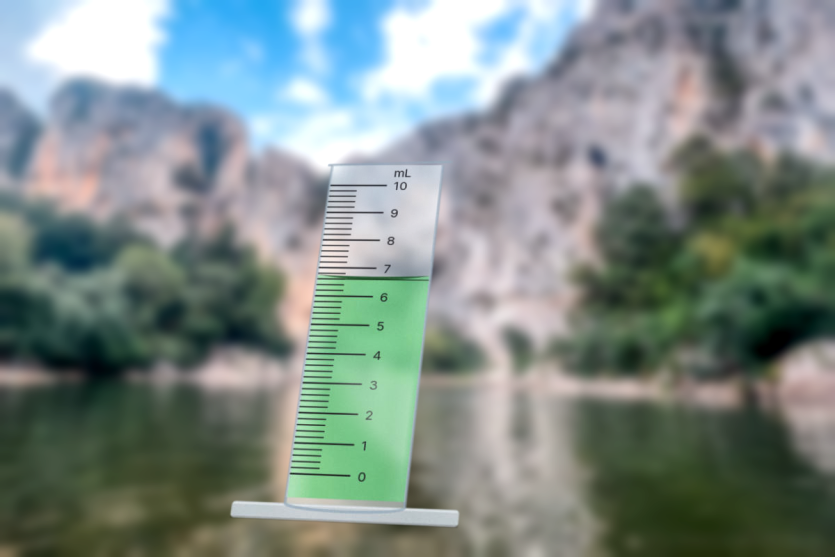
6.6 mL
